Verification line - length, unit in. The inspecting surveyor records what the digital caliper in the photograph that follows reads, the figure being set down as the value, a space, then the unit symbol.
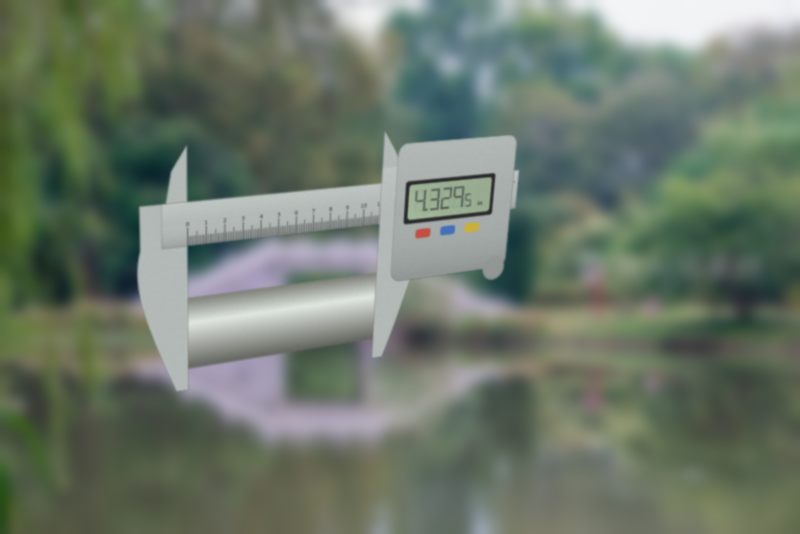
4.3295 in
